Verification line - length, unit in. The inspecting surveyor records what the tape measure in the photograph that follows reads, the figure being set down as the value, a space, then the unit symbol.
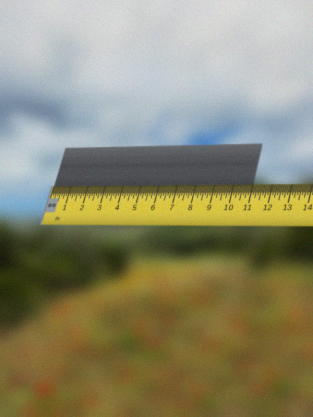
11 in
